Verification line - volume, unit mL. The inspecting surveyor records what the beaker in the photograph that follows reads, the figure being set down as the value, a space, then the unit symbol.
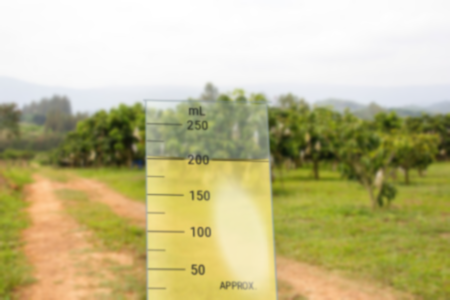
200 mL
